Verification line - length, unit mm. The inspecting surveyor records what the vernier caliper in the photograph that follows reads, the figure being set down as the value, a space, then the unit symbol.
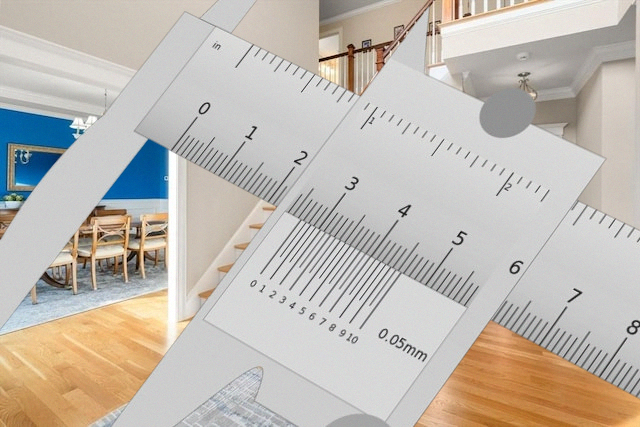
26.6 mm
